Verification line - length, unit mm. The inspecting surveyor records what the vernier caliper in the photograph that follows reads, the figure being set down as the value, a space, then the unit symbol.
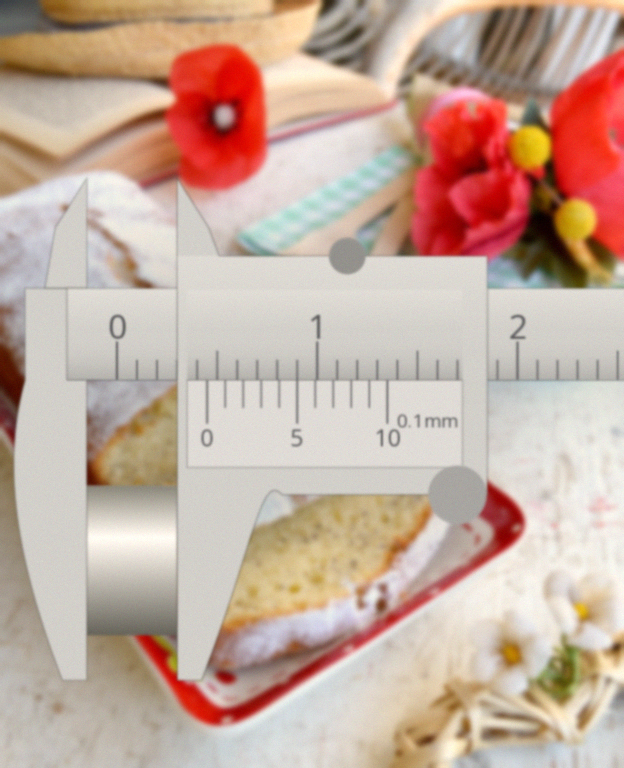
4.5 mm
